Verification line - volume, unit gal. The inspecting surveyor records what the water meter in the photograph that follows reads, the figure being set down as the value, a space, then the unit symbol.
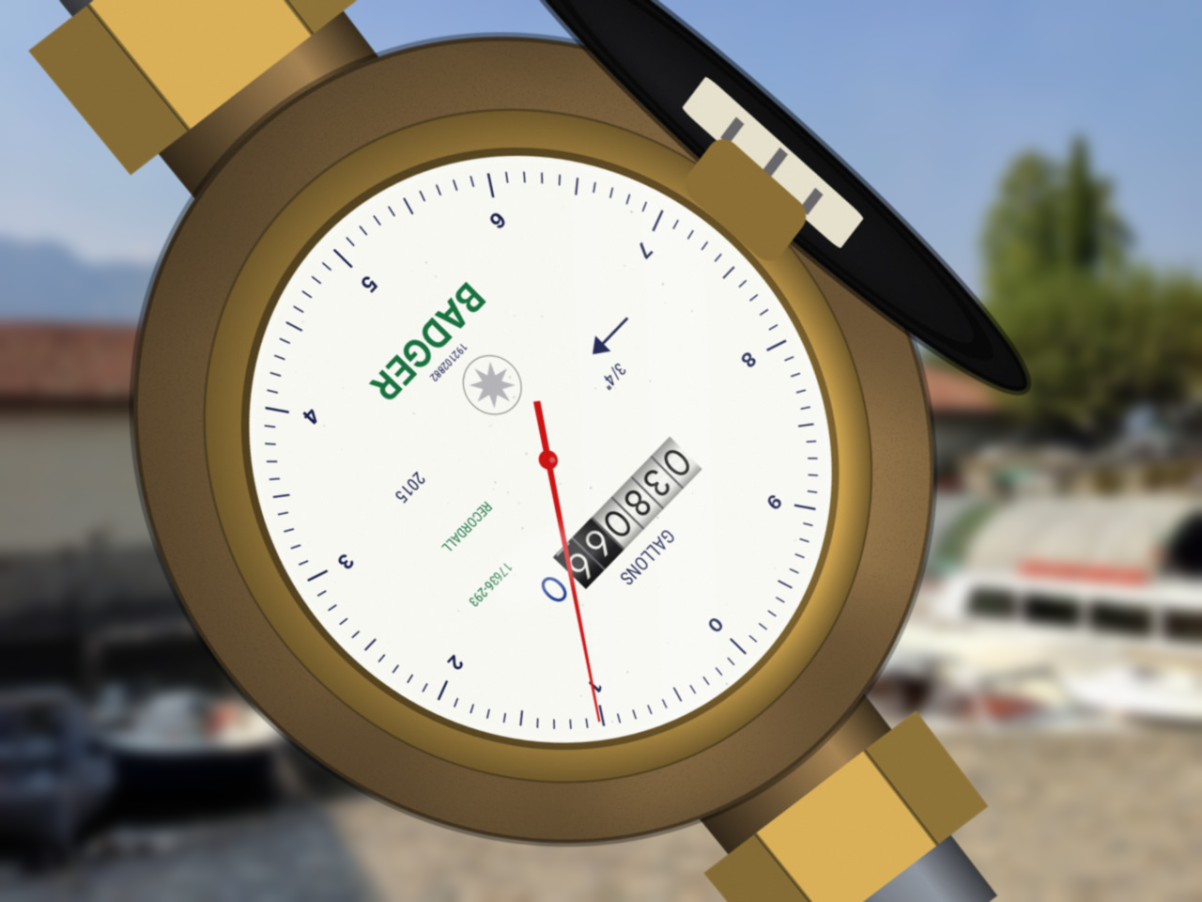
380661.0 gal
